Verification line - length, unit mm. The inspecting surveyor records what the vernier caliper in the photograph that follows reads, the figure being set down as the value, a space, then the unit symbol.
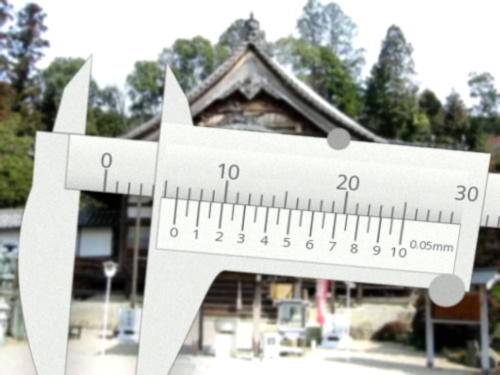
6.0 mm
